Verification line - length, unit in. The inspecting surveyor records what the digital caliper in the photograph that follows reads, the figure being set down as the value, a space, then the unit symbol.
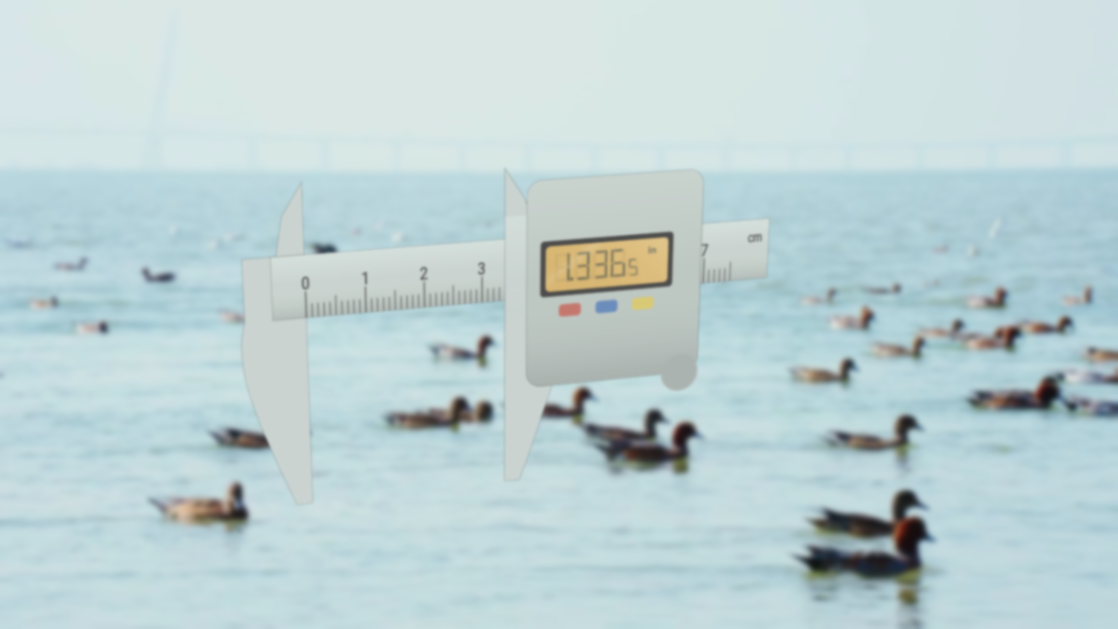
1.3365 in
